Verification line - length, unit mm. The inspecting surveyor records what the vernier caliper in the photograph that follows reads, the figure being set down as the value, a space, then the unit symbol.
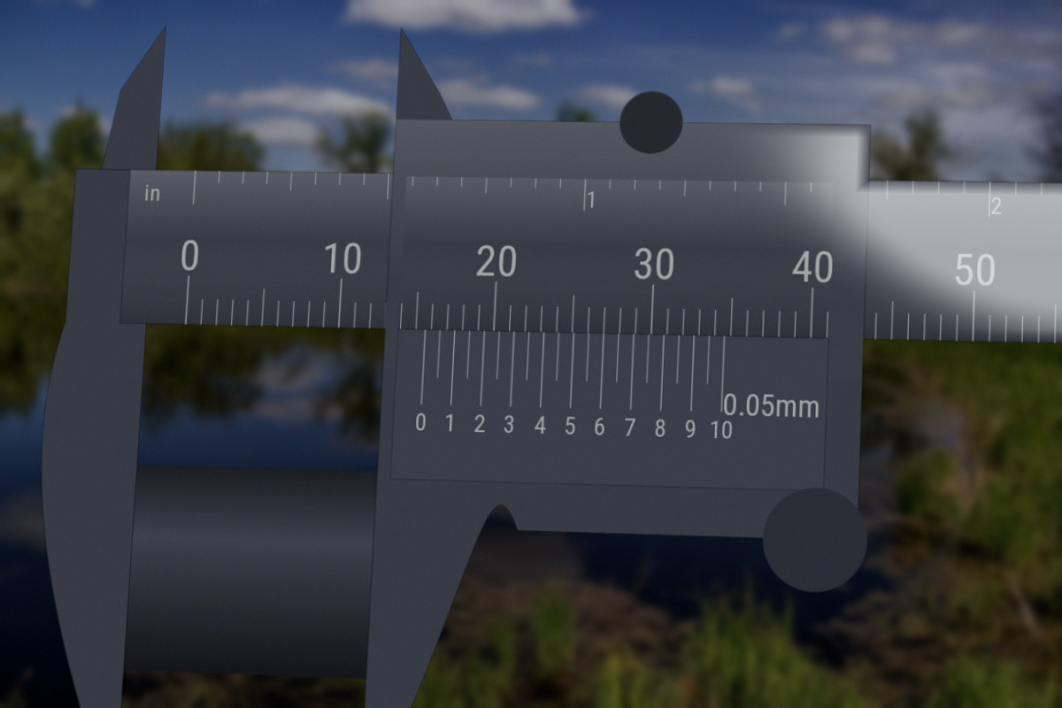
15.6 mm
